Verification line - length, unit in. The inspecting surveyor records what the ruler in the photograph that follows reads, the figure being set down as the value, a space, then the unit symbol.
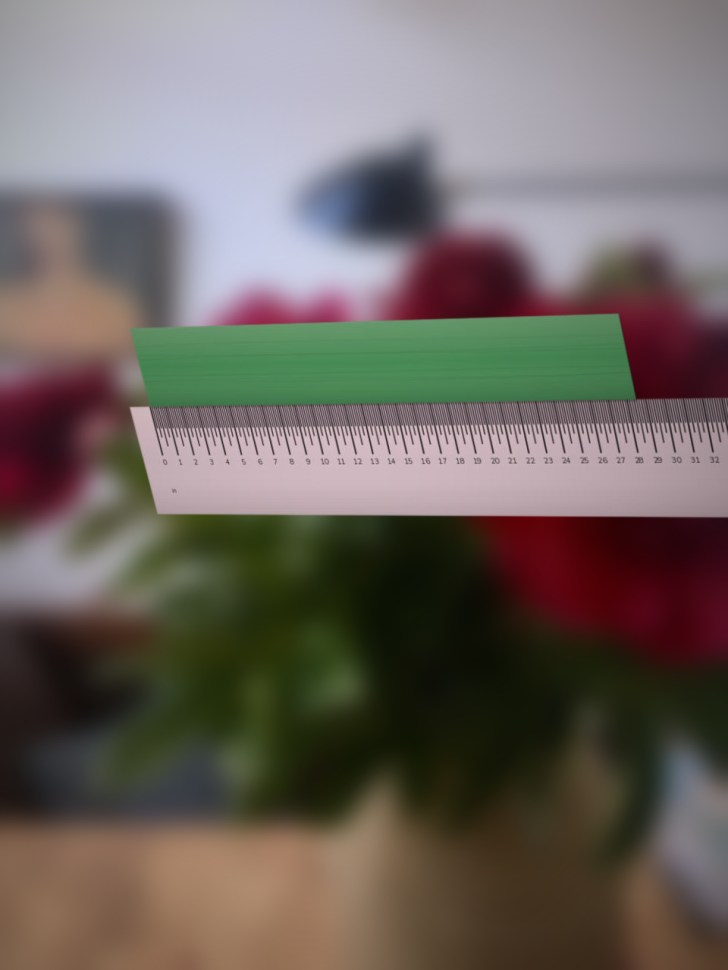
28.5 in
